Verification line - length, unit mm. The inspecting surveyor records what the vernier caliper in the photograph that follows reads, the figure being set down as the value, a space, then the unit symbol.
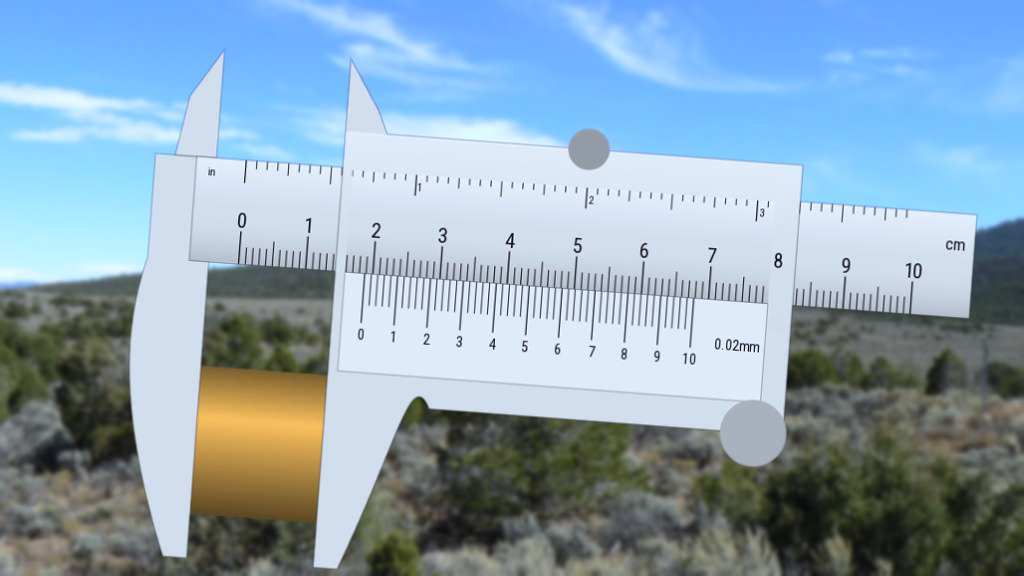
18.8 mm
